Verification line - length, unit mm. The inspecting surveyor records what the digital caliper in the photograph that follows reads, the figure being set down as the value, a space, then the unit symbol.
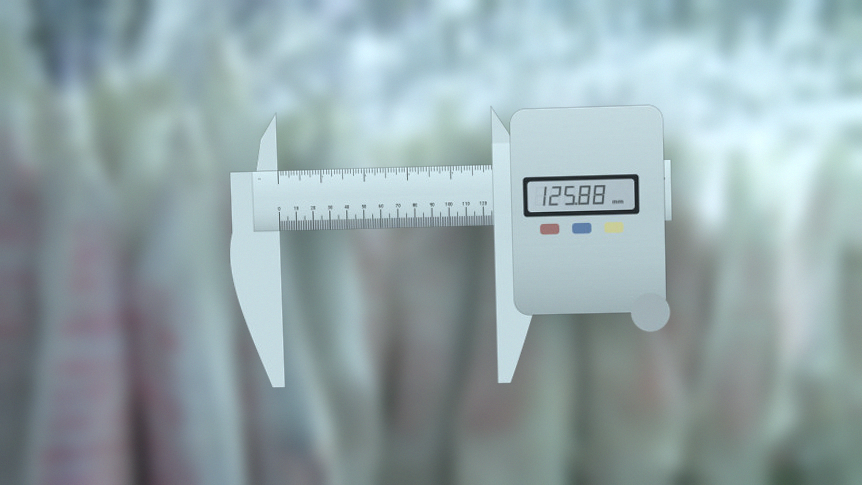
125.88 mm
